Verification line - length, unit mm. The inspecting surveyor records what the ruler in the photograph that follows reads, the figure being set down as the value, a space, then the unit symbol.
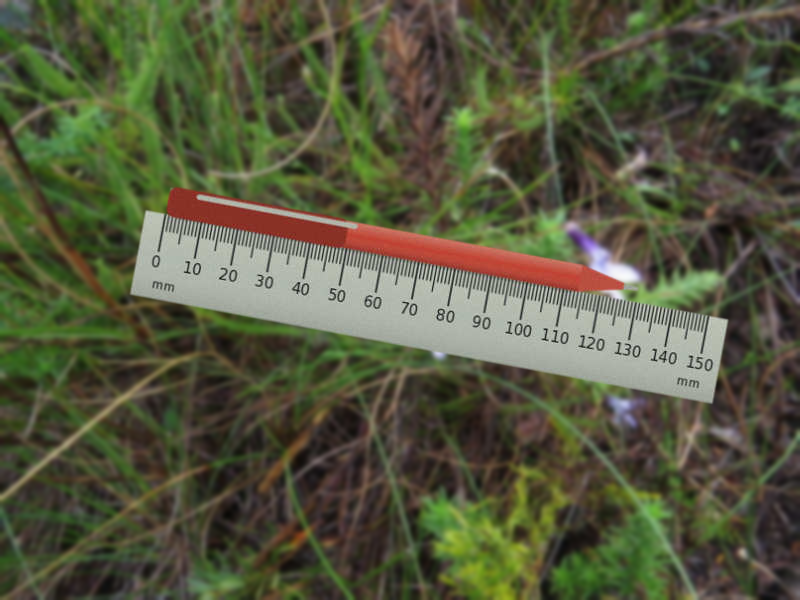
130 mm
